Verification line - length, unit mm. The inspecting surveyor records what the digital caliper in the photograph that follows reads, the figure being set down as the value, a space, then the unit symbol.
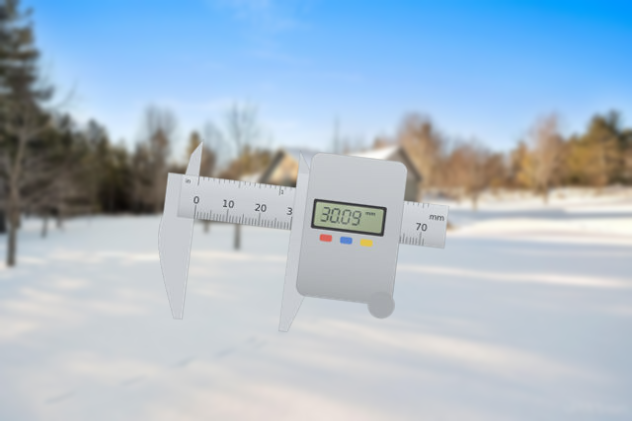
30.09 mm
